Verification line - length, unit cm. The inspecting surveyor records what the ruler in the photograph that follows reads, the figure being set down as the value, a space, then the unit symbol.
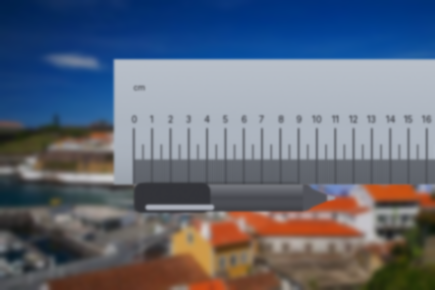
11 cm
